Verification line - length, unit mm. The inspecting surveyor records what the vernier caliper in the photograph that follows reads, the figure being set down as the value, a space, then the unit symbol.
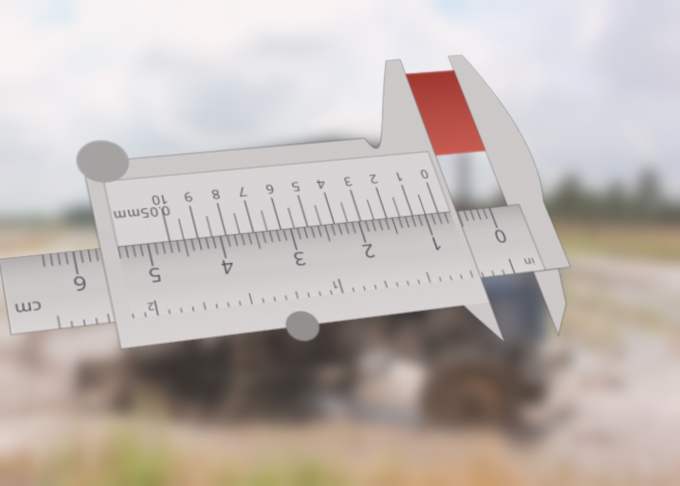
8.0 mm
